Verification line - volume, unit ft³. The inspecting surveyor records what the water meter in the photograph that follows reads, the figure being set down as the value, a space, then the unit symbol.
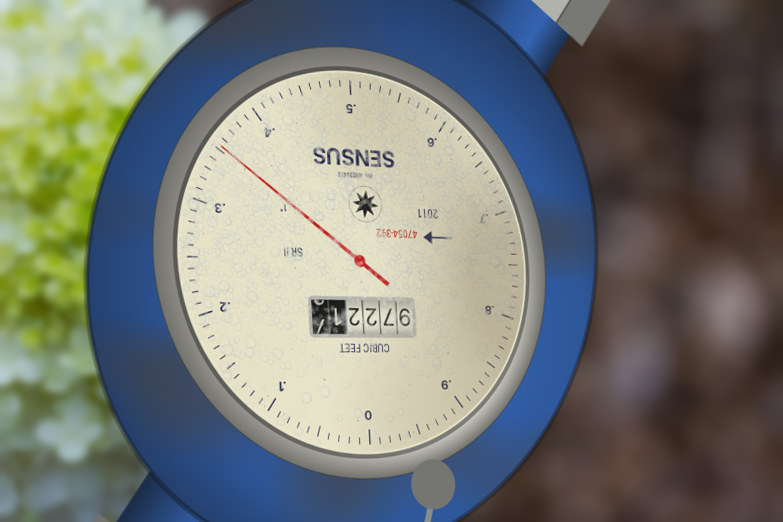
972217.35 ft³
